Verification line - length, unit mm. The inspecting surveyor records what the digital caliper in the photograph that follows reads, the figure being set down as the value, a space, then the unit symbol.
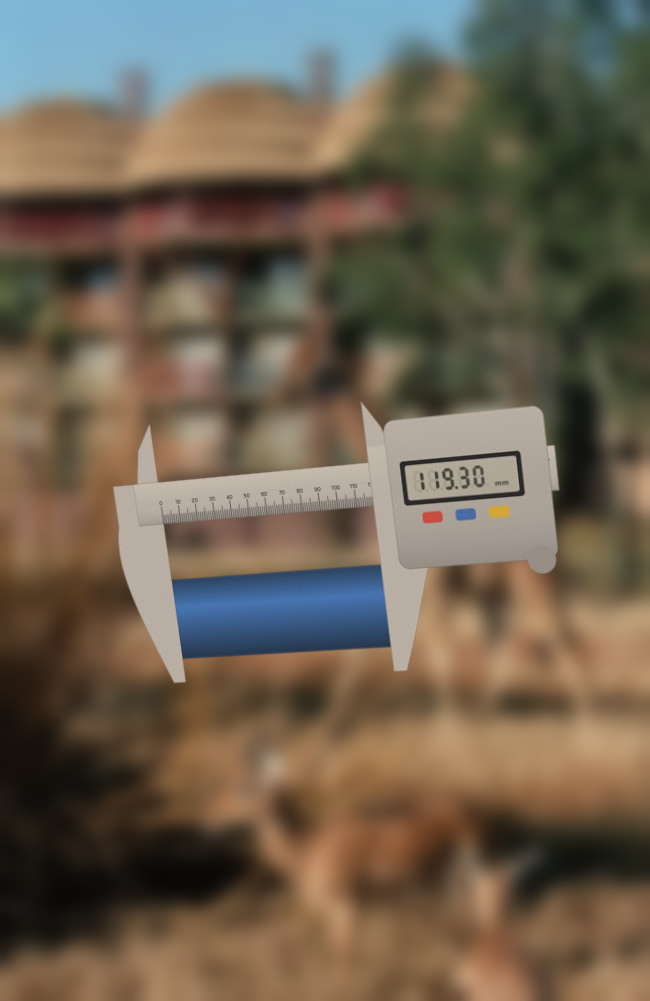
119.30 mm
